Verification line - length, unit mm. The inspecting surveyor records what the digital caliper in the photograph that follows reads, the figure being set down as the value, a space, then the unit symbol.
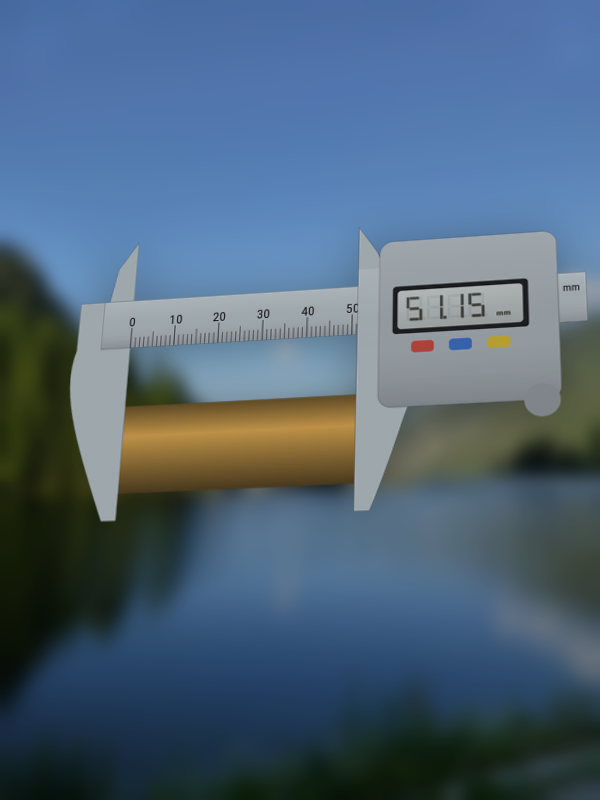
51.15 mm
